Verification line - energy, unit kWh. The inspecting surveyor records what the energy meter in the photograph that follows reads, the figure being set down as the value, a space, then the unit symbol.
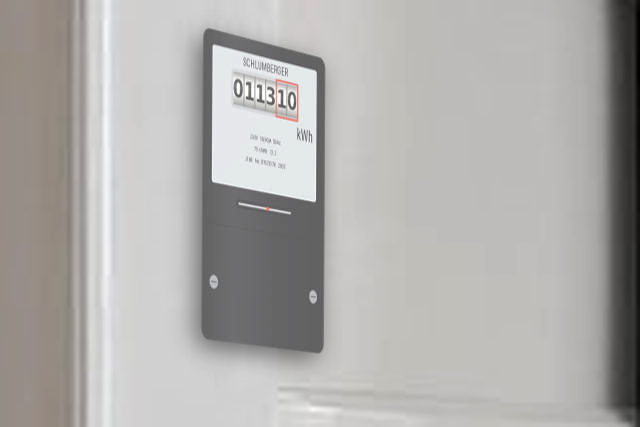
113.10 kWh
